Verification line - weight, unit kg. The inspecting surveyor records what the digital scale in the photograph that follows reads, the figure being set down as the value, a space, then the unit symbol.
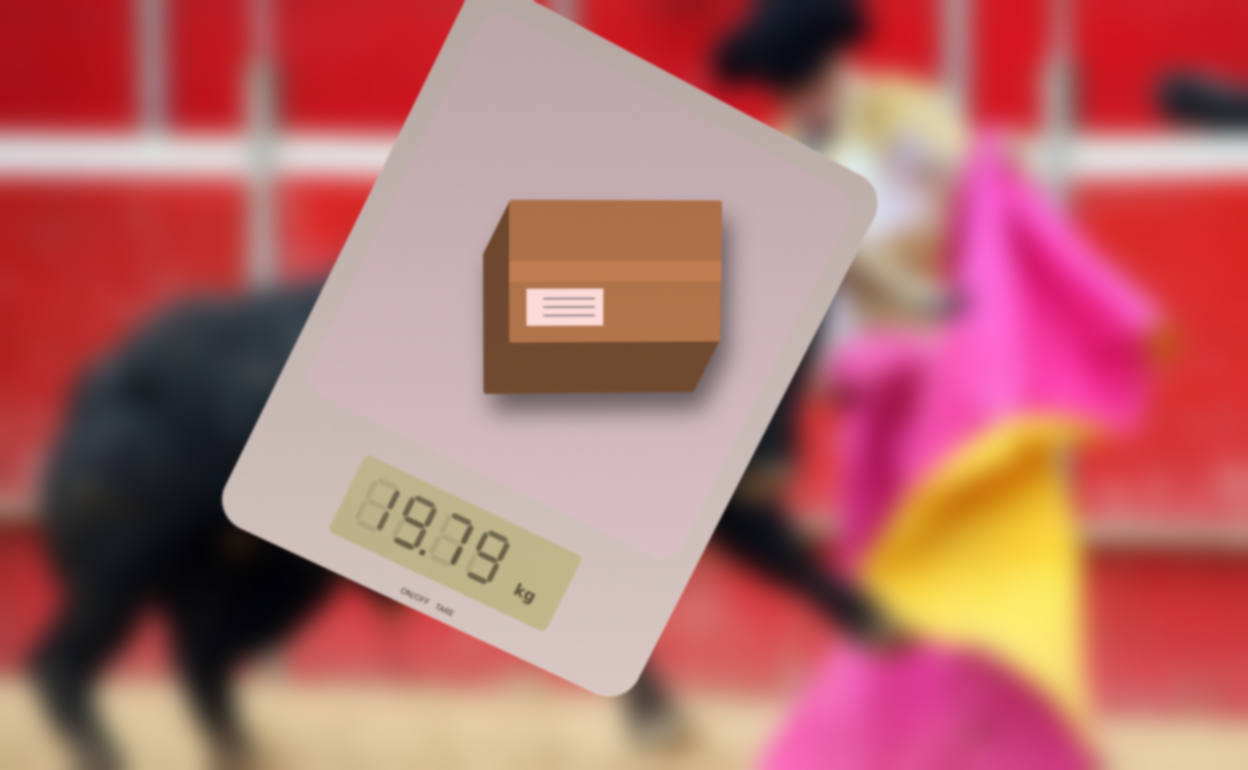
19.79 kg
